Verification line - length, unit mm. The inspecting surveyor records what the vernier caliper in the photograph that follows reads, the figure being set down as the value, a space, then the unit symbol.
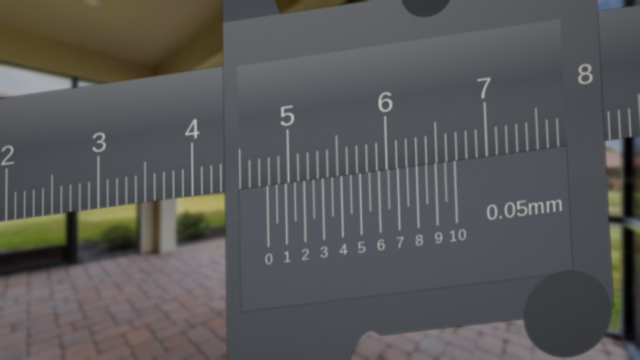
47.8 mm
